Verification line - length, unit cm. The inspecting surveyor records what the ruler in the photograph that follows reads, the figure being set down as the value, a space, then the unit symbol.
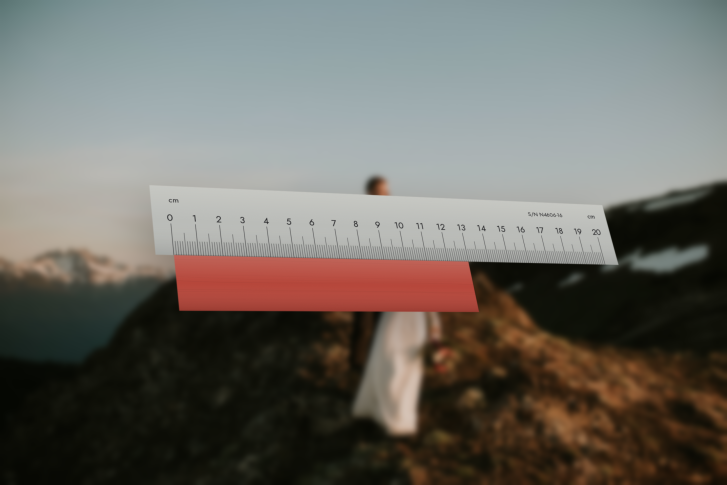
13 cm
